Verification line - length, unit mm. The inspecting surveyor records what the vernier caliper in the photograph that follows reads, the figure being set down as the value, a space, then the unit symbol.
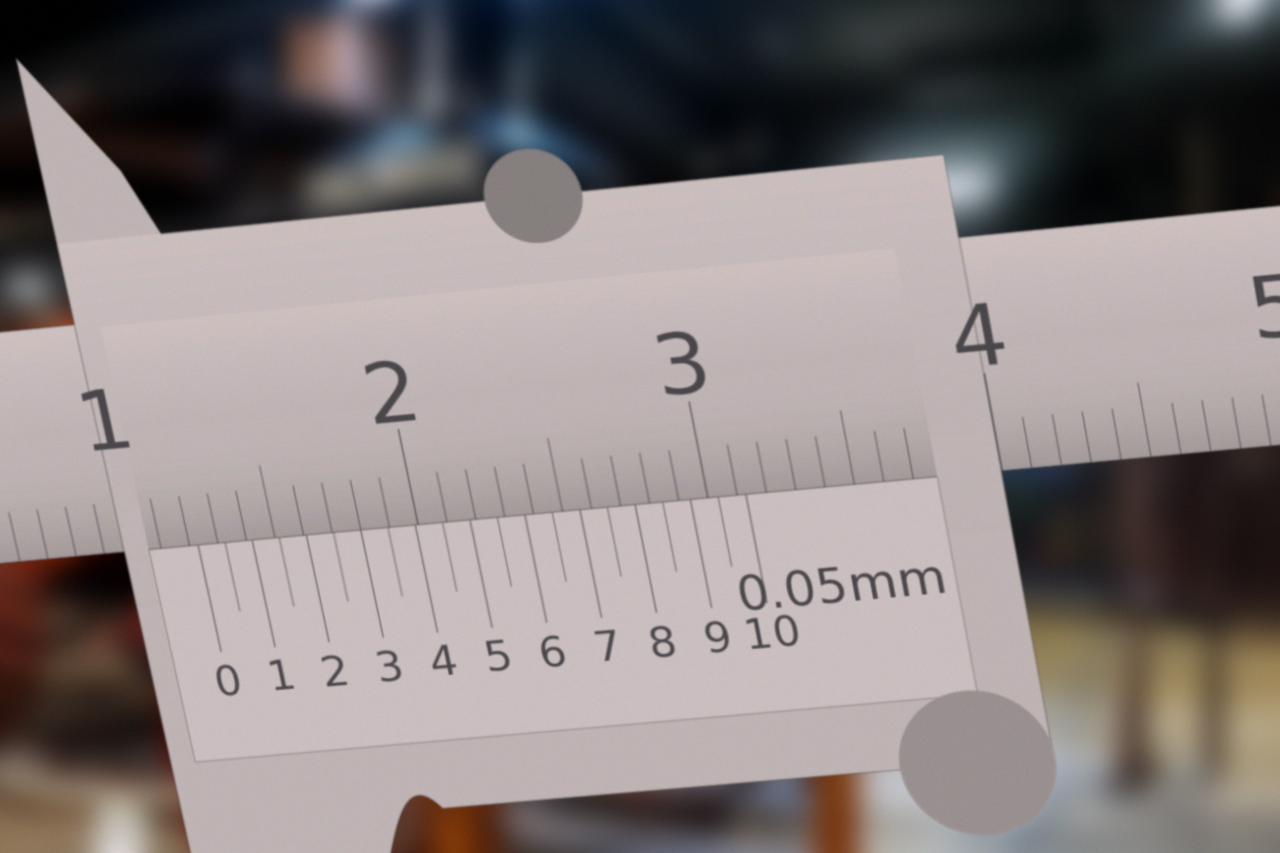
12.30 mm
